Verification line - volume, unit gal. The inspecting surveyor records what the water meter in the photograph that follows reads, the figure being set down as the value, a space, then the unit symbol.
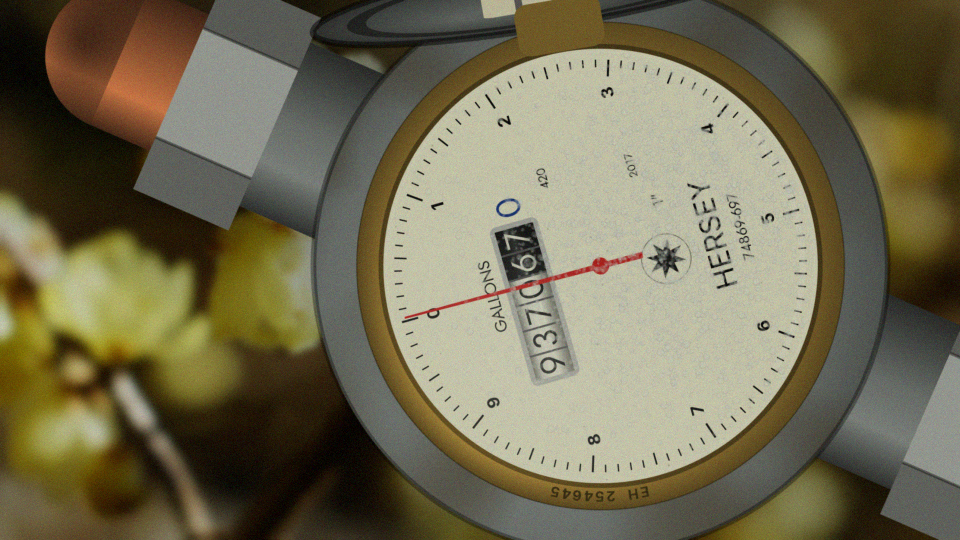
9370670.0 gal
